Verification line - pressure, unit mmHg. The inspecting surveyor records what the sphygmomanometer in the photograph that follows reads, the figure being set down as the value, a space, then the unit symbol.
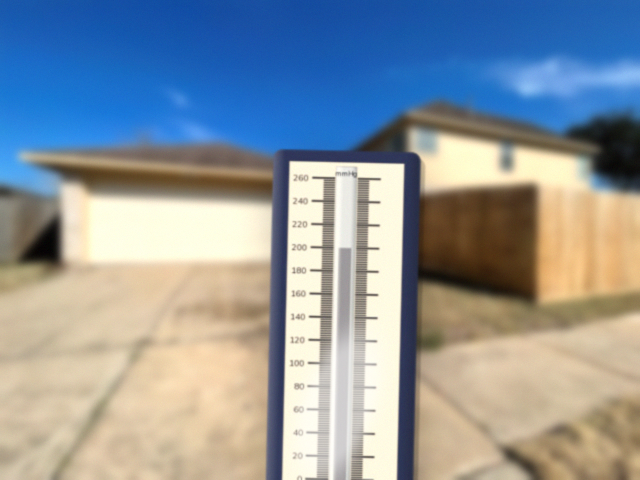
200 mmHg
